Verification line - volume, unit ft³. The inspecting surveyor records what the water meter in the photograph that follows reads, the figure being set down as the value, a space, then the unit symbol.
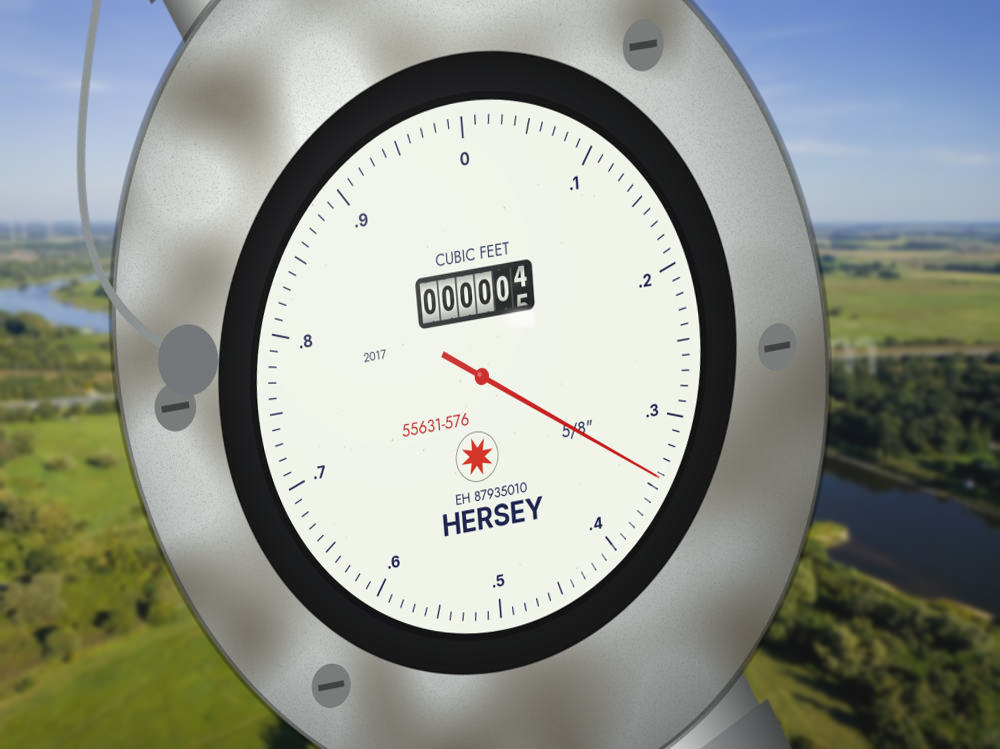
4.34 ft³
